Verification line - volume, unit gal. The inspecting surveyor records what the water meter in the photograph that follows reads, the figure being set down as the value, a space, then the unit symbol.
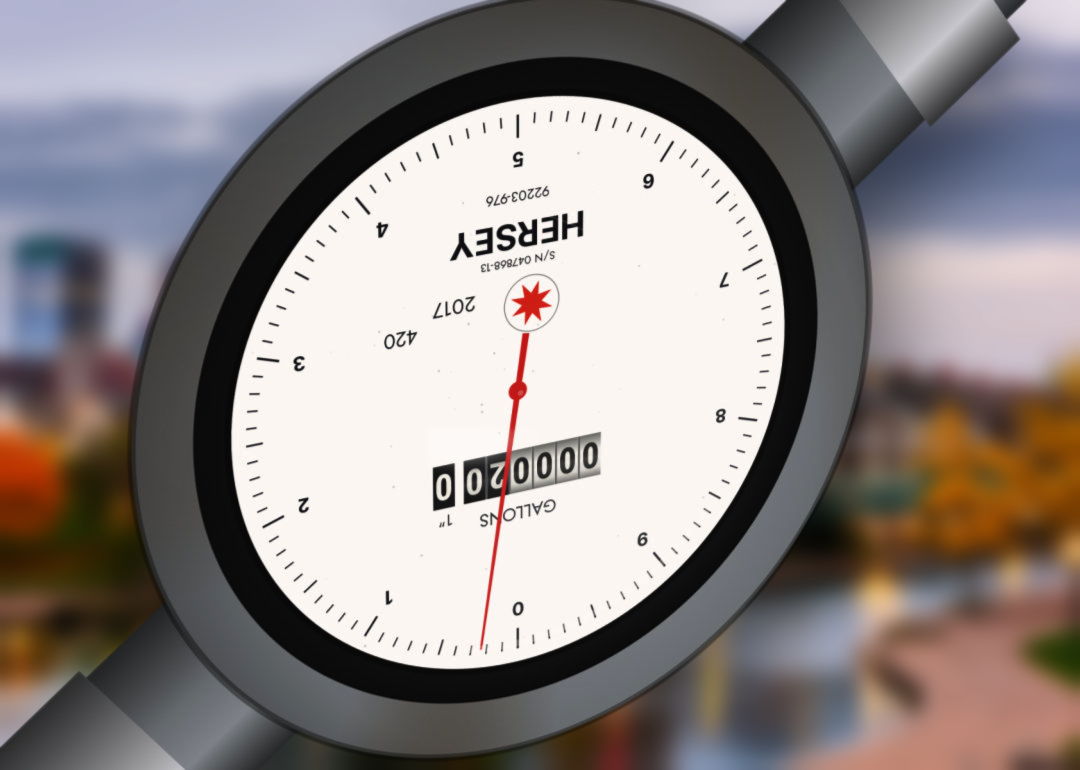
200.2 gal
